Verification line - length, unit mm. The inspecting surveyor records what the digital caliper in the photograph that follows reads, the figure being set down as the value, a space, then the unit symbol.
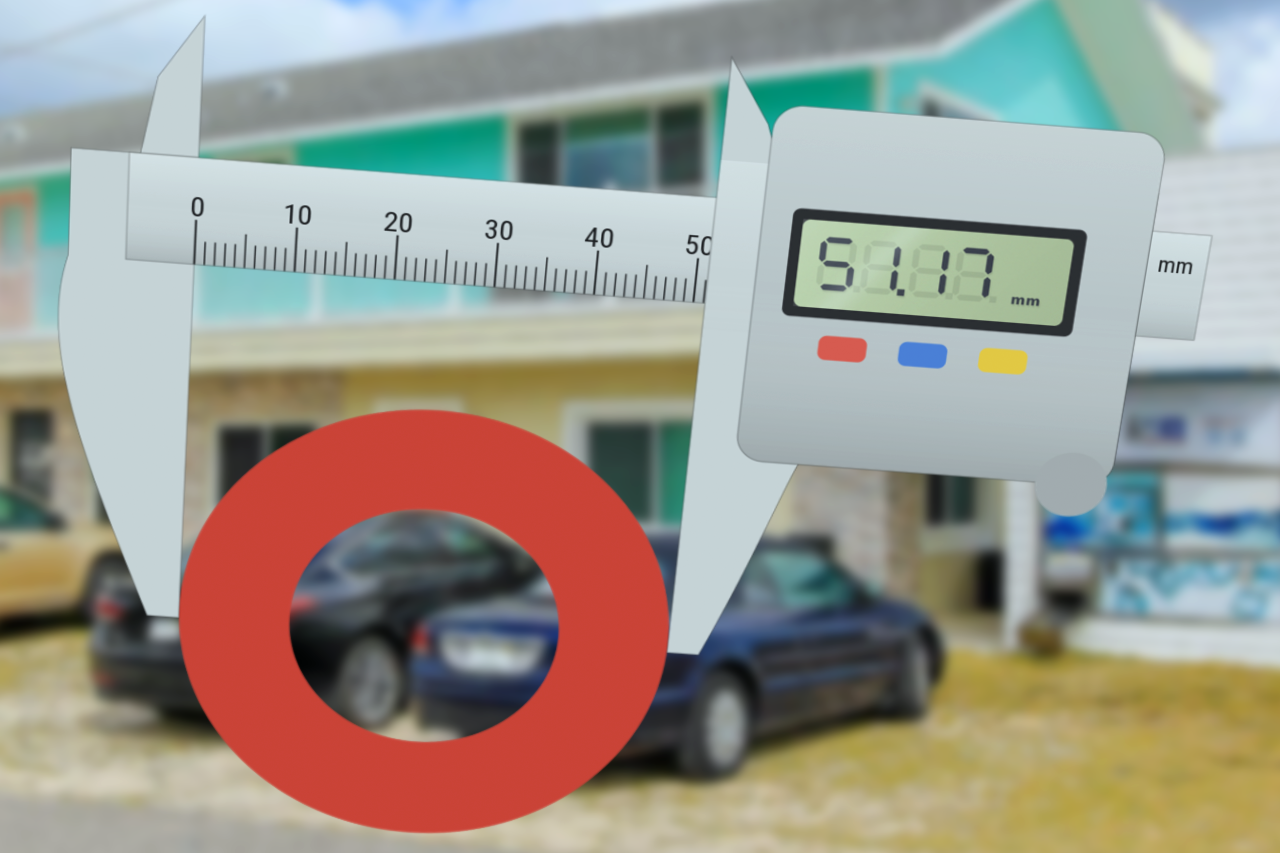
51.17 mm
